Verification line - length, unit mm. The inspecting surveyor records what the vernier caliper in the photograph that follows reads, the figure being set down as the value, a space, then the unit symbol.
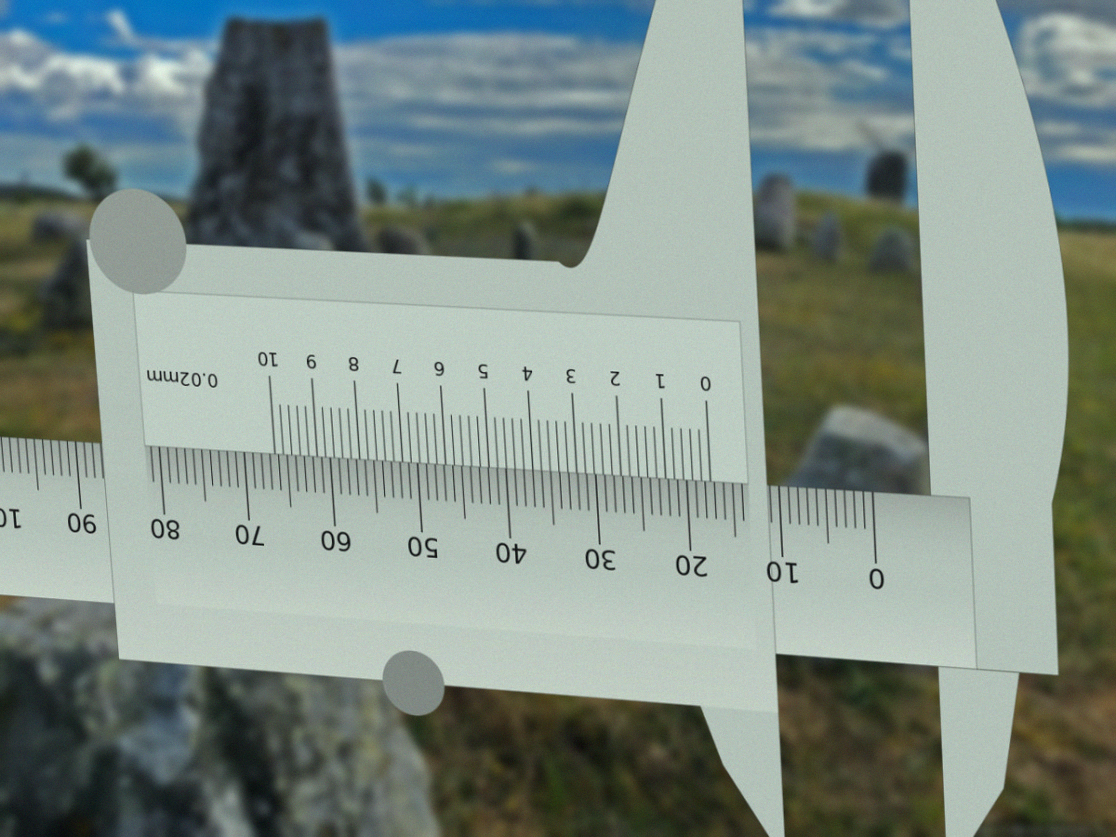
17.4 mm
